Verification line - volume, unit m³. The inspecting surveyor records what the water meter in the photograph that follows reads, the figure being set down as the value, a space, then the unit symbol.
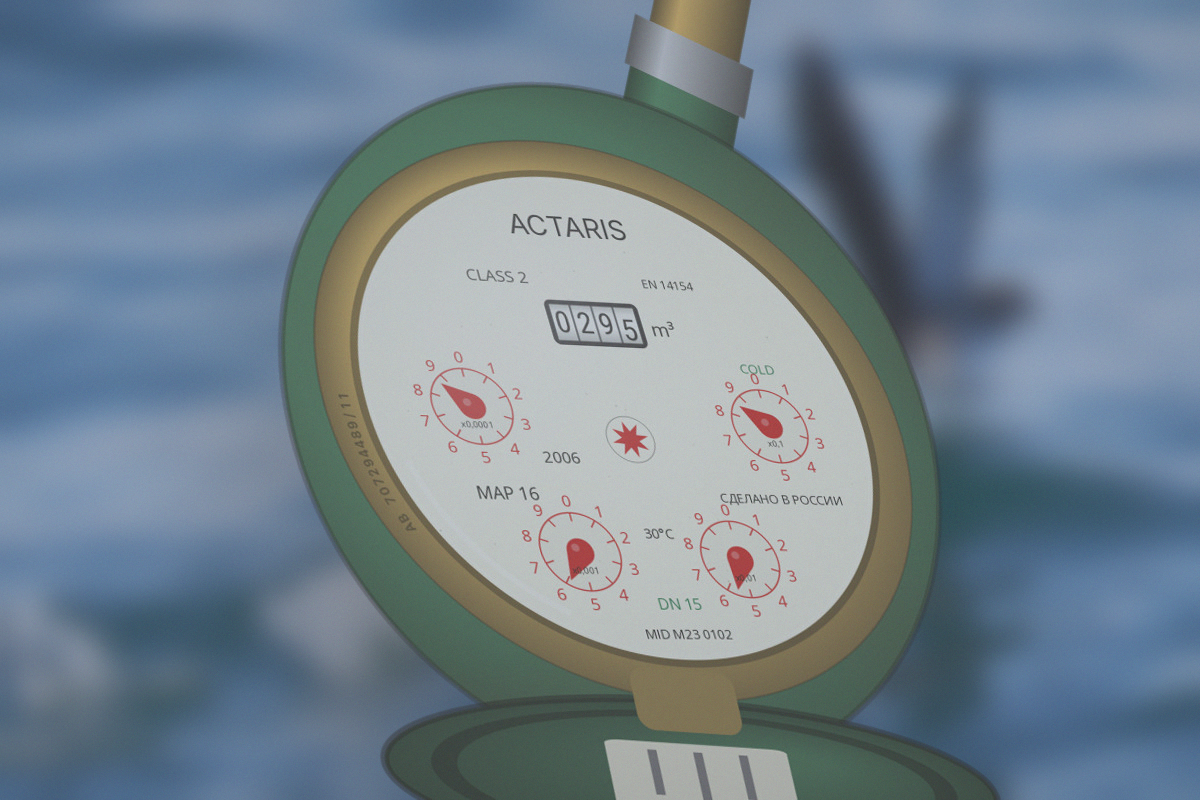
294.8558 m³
